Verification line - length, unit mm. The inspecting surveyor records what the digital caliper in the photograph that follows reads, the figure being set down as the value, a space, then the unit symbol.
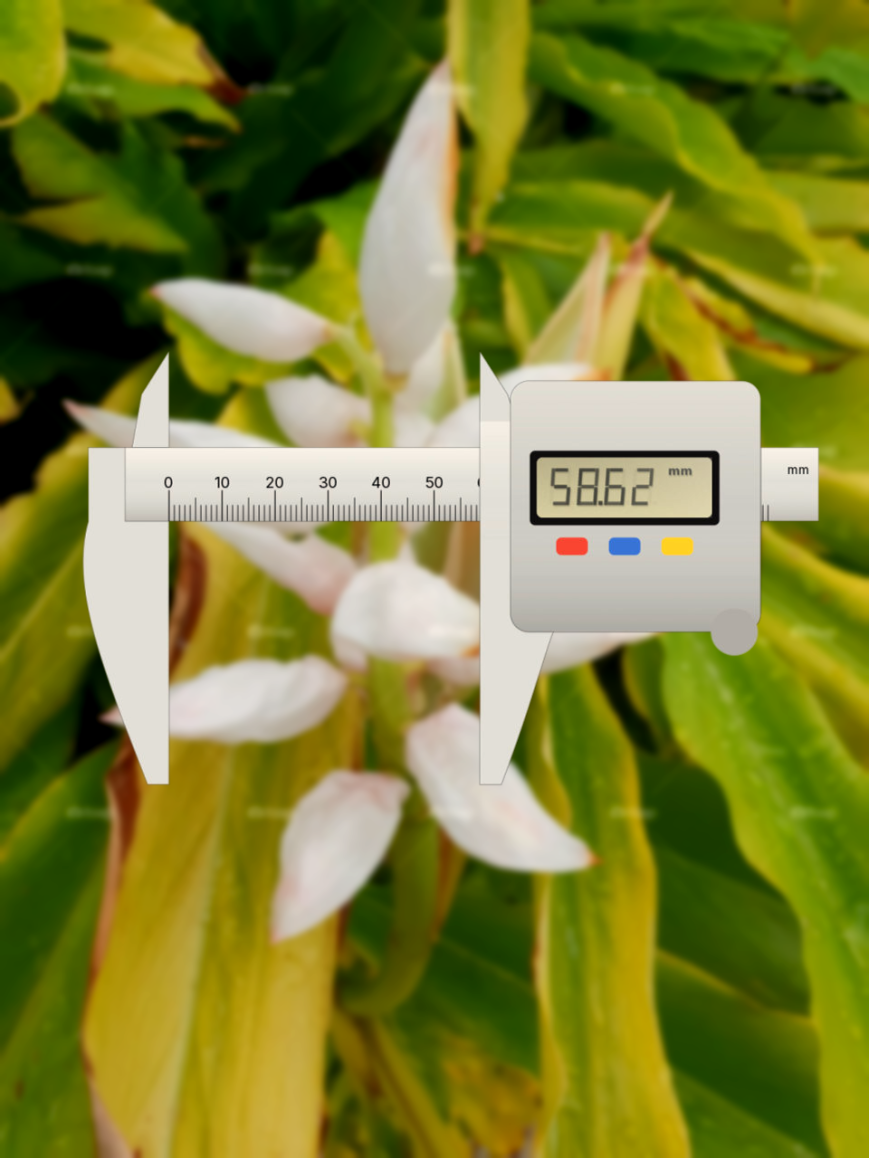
58.62 mm
